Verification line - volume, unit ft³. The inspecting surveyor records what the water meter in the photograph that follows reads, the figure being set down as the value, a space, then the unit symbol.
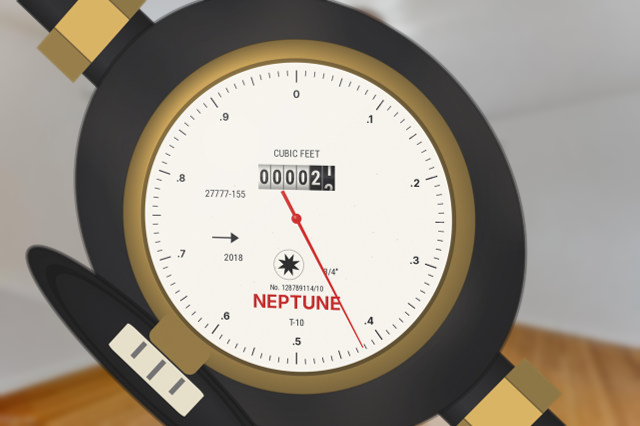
21.42 ft³
